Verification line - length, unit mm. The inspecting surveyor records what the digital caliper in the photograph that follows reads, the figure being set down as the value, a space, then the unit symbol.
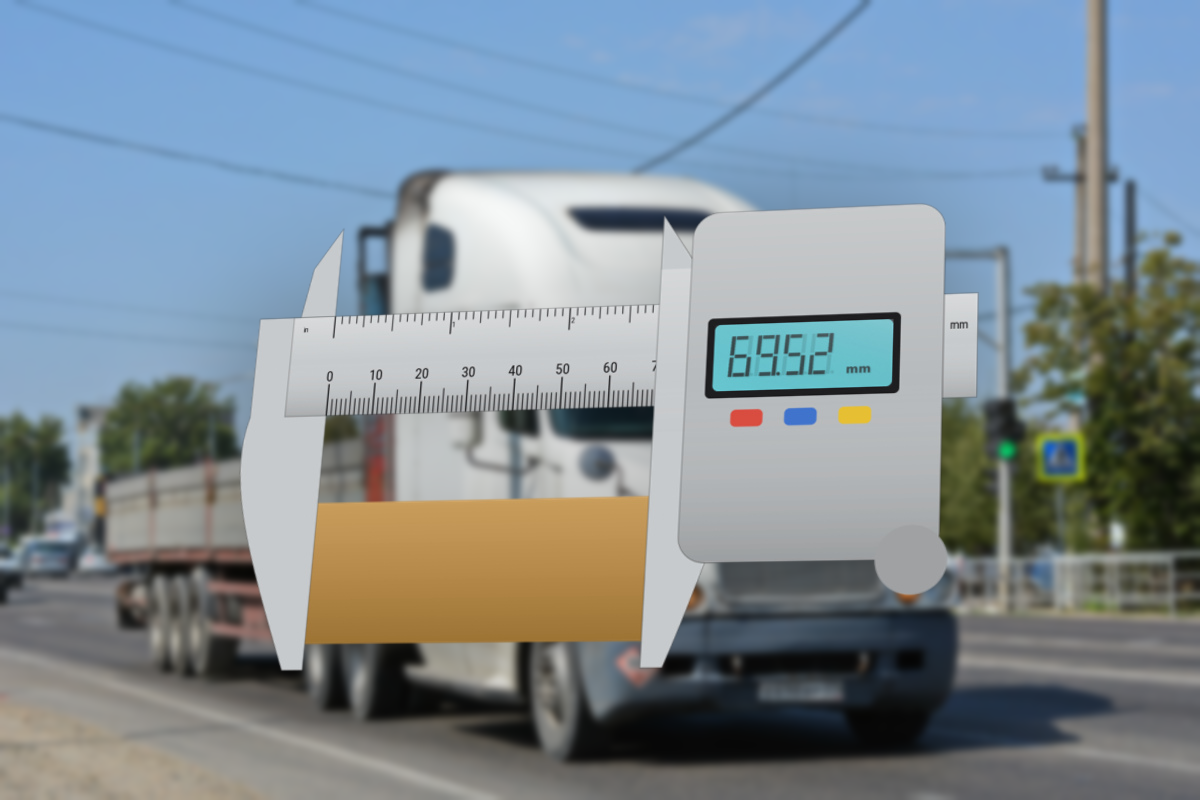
69.52 mm
